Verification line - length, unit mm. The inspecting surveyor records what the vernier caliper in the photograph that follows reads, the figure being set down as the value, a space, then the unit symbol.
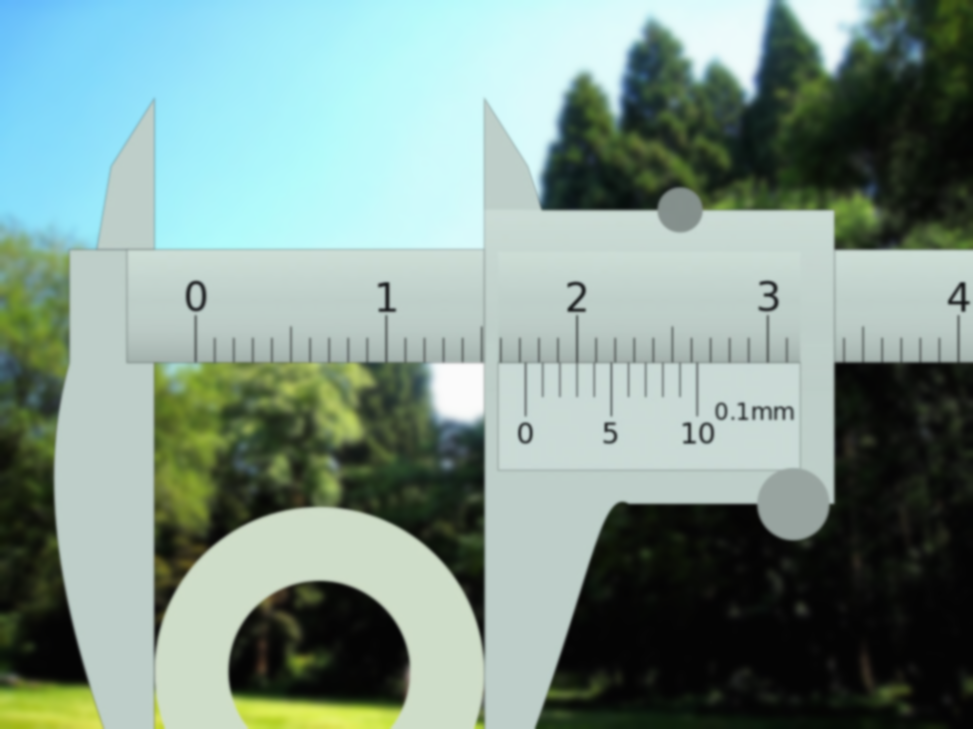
17.3 mm
